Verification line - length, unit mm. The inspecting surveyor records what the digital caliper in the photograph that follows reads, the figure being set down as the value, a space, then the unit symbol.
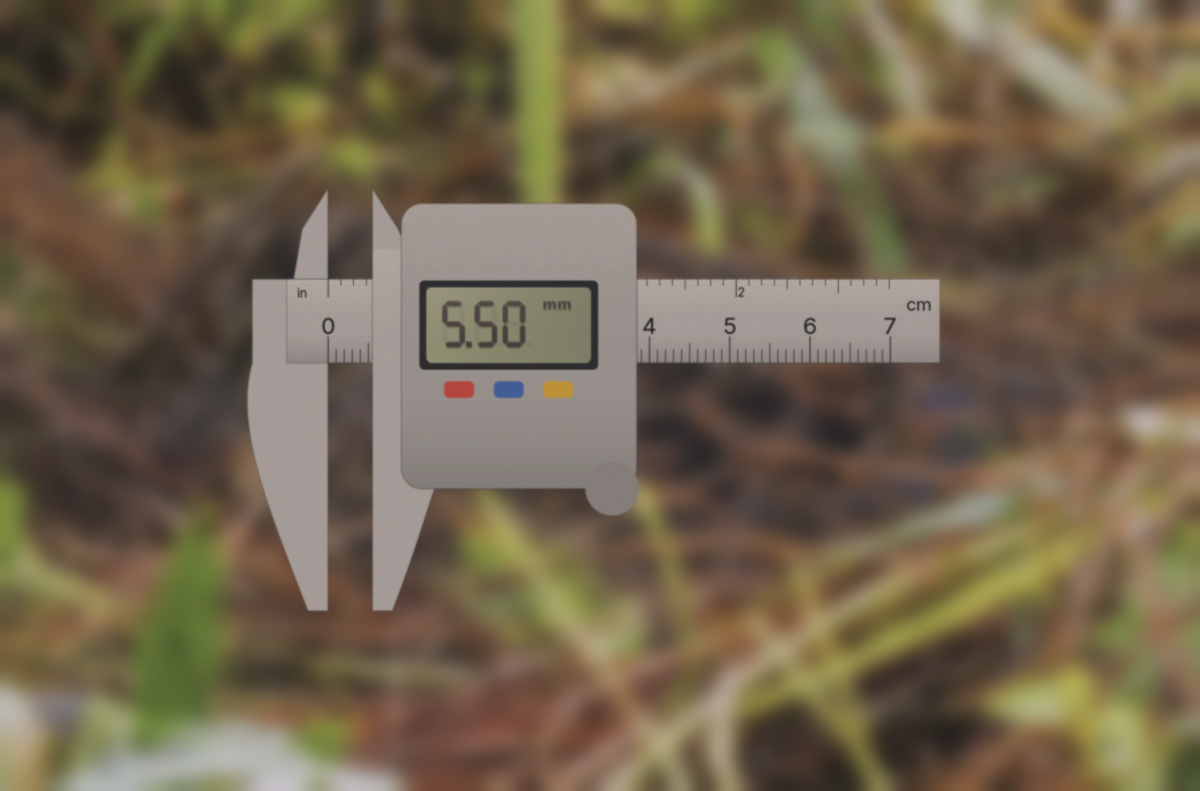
5.50 mm
